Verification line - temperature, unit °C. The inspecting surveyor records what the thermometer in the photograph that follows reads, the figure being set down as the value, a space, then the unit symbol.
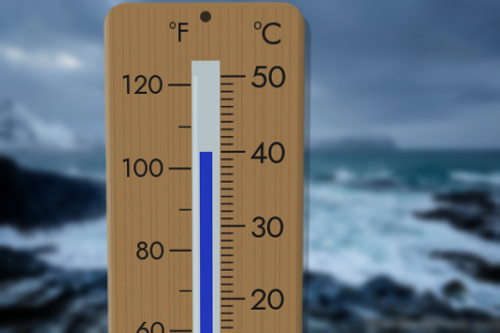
40 °C
